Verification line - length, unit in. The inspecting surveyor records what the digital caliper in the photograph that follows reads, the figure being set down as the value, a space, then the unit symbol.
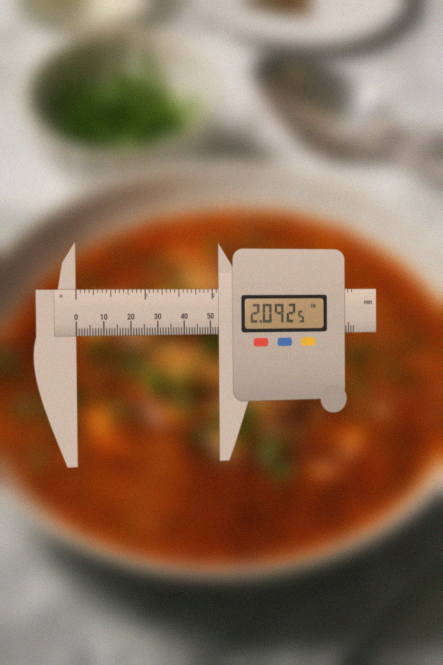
2.0925 in
